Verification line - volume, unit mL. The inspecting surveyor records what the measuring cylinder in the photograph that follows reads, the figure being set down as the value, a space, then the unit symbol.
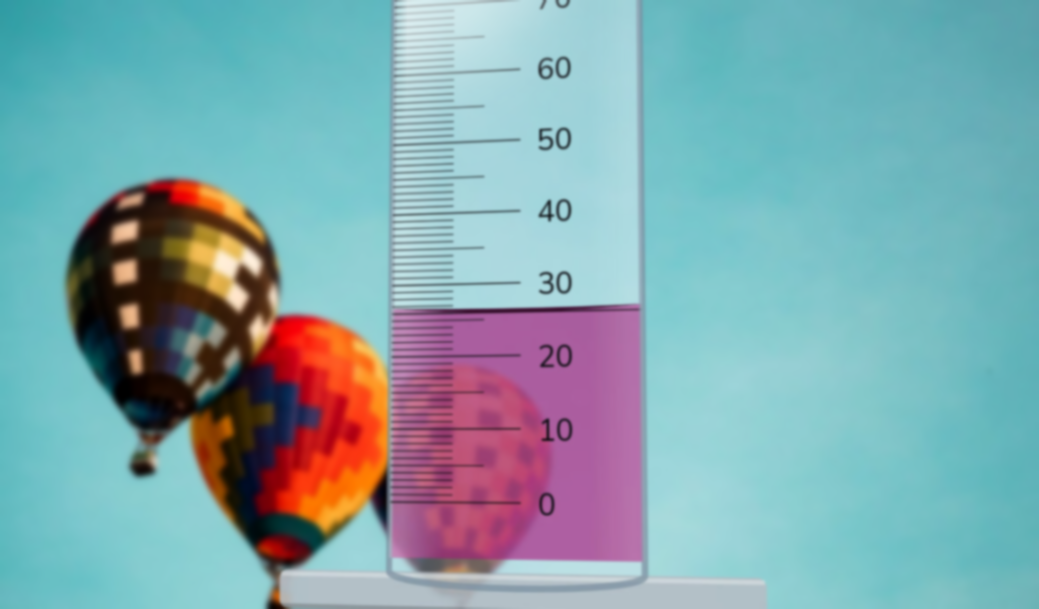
26 mL
